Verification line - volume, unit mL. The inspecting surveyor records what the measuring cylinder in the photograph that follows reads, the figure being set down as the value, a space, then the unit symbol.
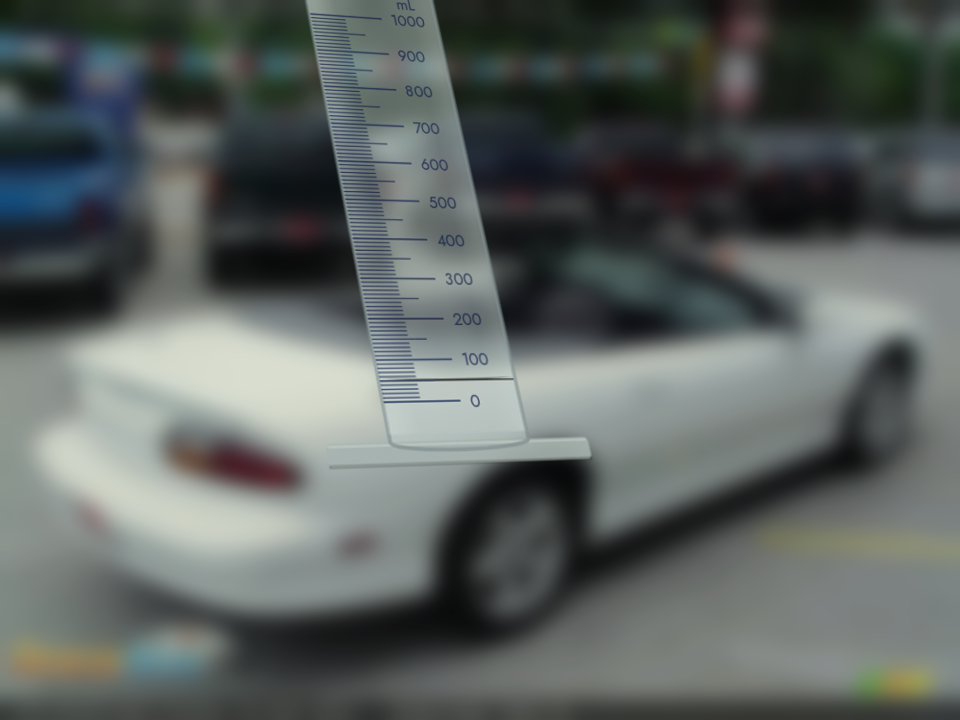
50 mL
